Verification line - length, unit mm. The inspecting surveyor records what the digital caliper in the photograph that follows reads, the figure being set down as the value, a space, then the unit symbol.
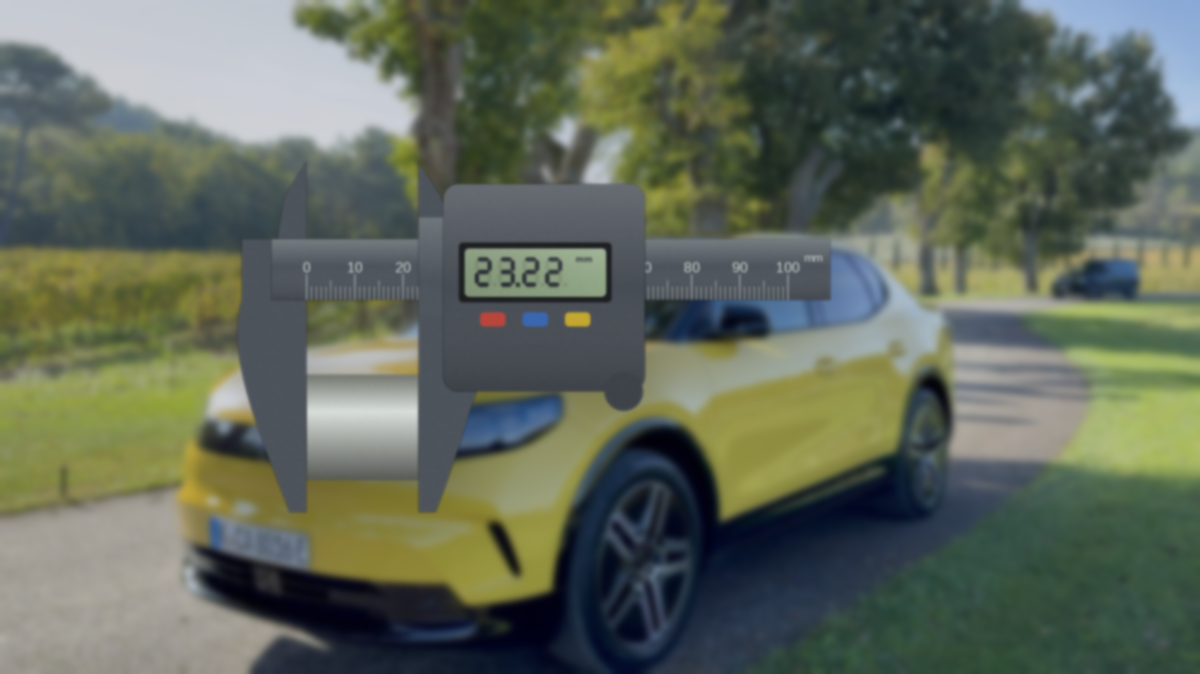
23.22 mm
